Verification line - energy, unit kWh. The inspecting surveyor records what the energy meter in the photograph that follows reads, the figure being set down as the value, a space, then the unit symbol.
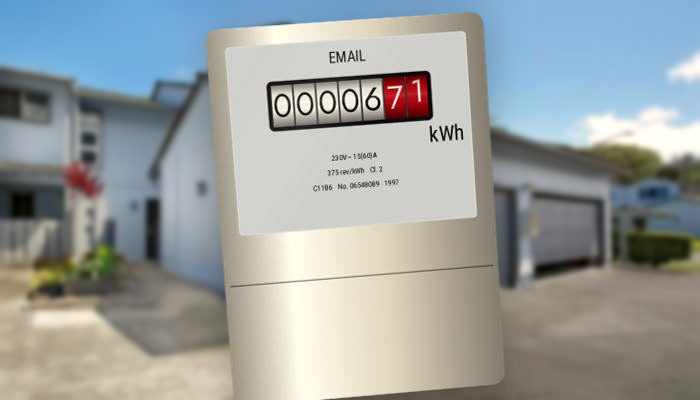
6.71 kWh
